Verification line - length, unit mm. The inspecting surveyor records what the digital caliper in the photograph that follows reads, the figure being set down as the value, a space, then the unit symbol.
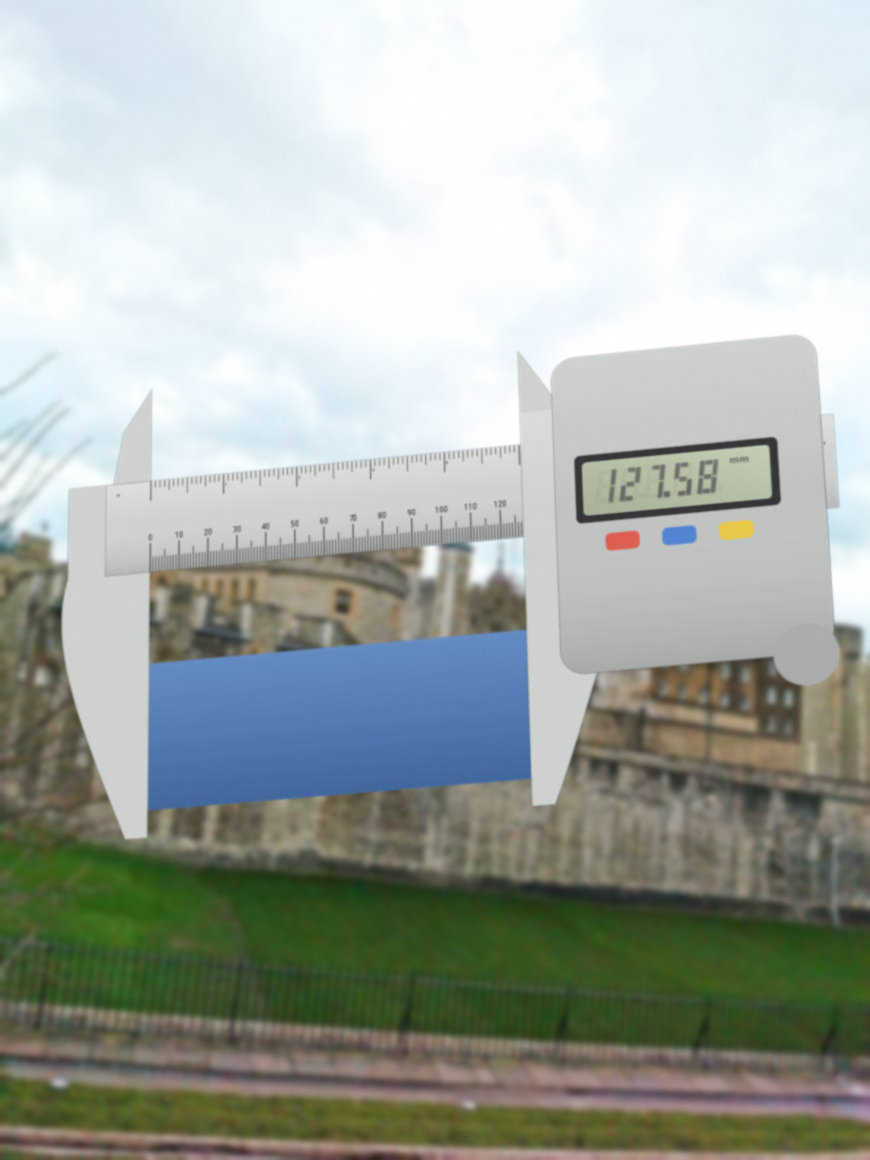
127.58 mm
